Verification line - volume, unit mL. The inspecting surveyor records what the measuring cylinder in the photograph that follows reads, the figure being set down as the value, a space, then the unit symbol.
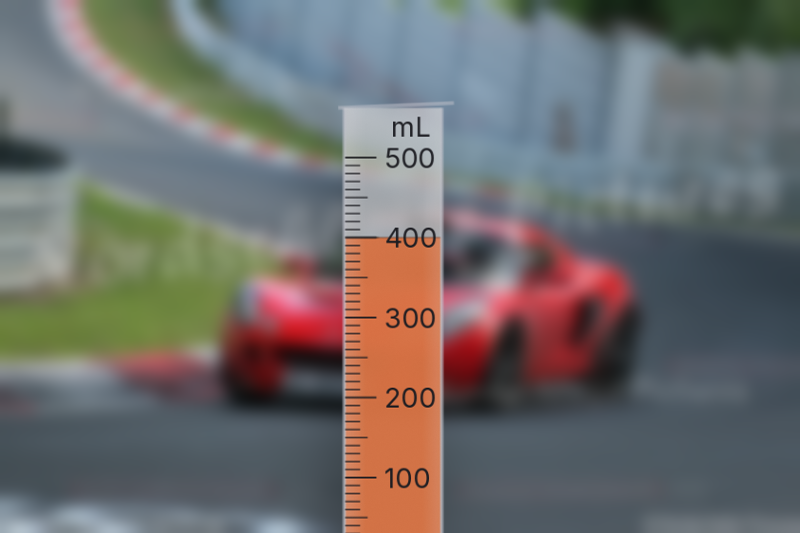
400 mL
